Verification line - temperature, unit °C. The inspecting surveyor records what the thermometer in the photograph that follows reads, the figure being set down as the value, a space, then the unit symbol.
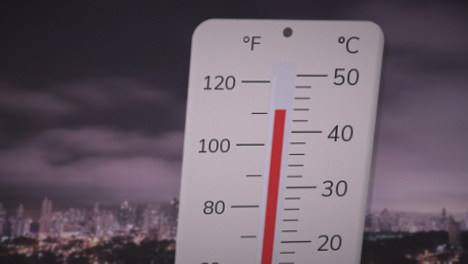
44 °C
